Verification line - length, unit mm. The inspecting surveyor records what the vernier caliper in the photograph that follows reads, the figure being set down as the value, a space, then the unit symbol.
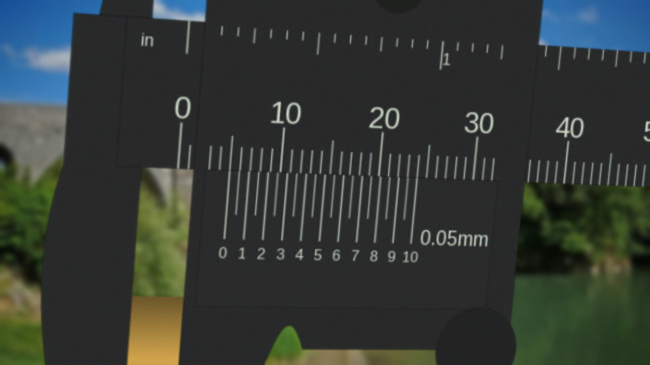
5.0 mm
